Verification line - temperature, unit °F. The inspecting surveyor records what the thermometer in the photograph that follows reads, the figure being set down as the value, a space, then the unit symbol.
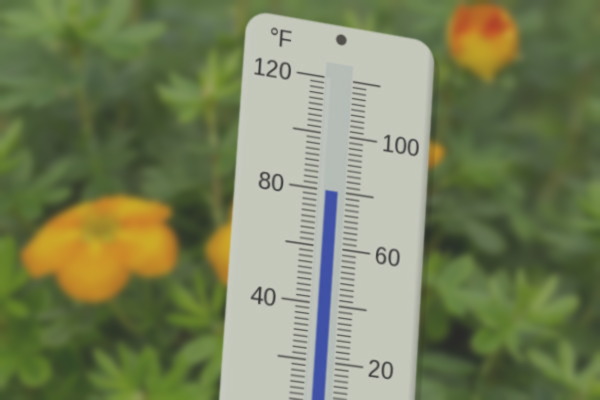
80 °F
